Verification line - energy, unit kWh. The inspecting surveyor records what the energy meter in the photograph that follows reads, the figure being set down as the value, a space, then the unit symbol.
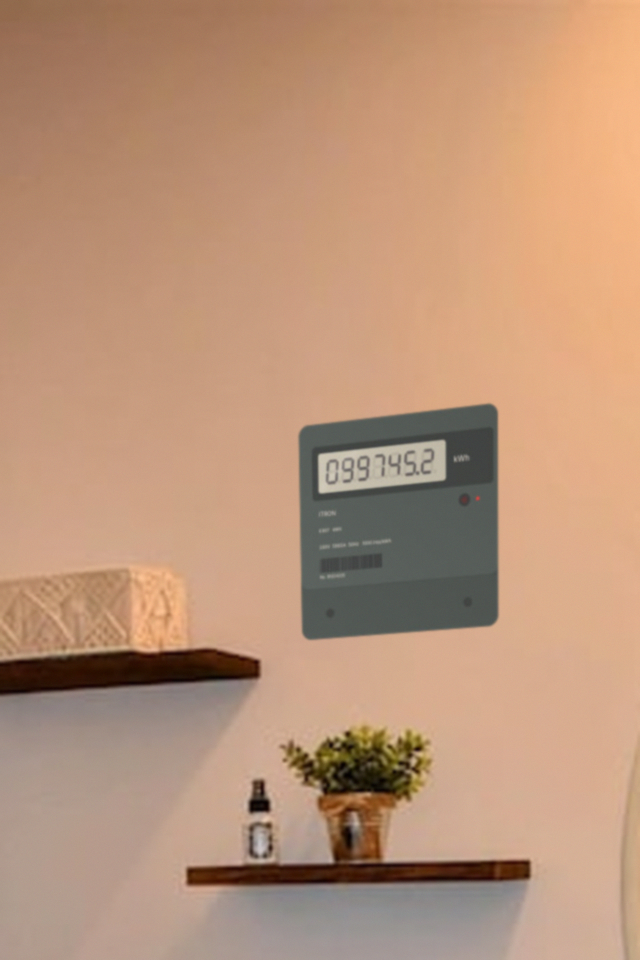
99745.2 kWh
